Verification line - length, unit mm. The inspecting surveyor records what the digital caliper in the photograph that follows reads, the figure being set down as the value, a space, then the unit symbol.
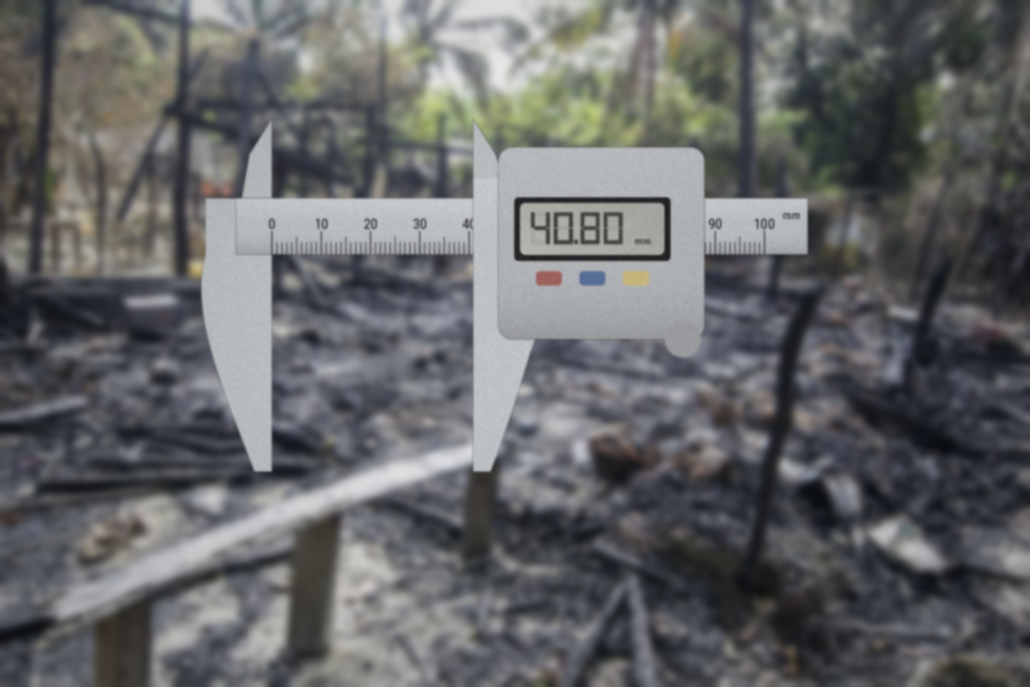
40.80 mm
